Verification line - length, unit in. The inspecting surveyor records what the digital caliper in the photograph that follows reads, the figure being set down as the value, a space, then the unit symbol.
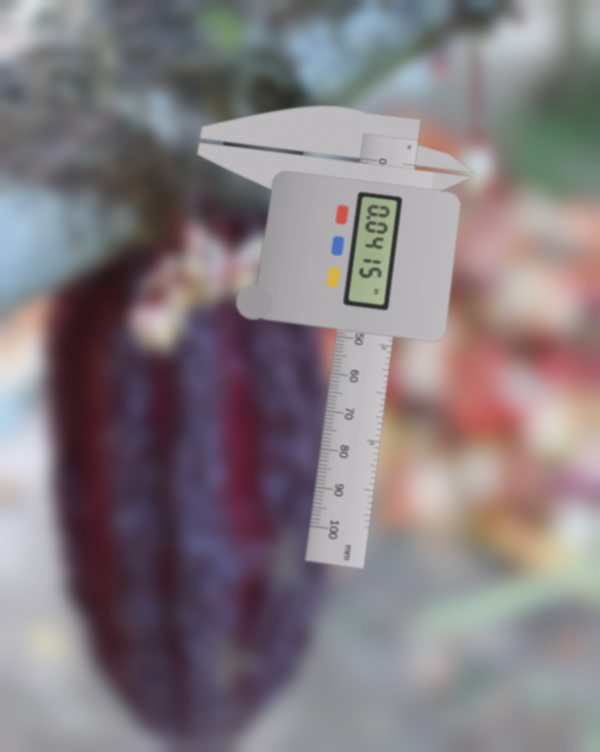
0.0415 in
